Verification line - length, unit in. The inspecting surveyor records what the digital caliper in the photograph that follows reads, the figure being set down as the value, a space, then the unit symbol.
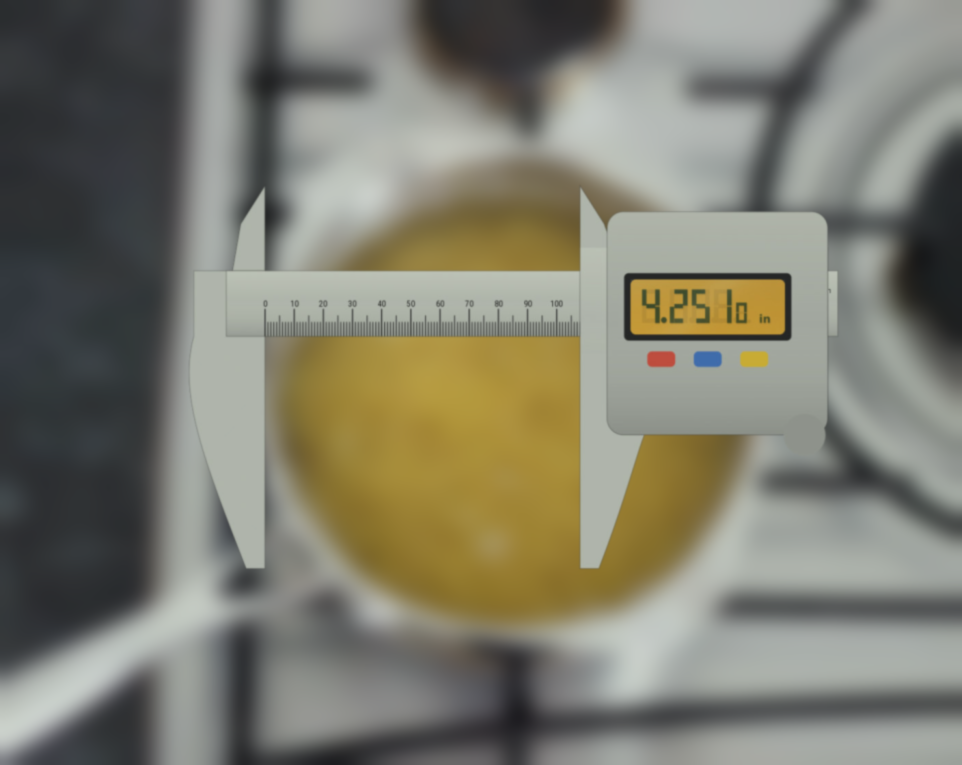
4.2510 in
